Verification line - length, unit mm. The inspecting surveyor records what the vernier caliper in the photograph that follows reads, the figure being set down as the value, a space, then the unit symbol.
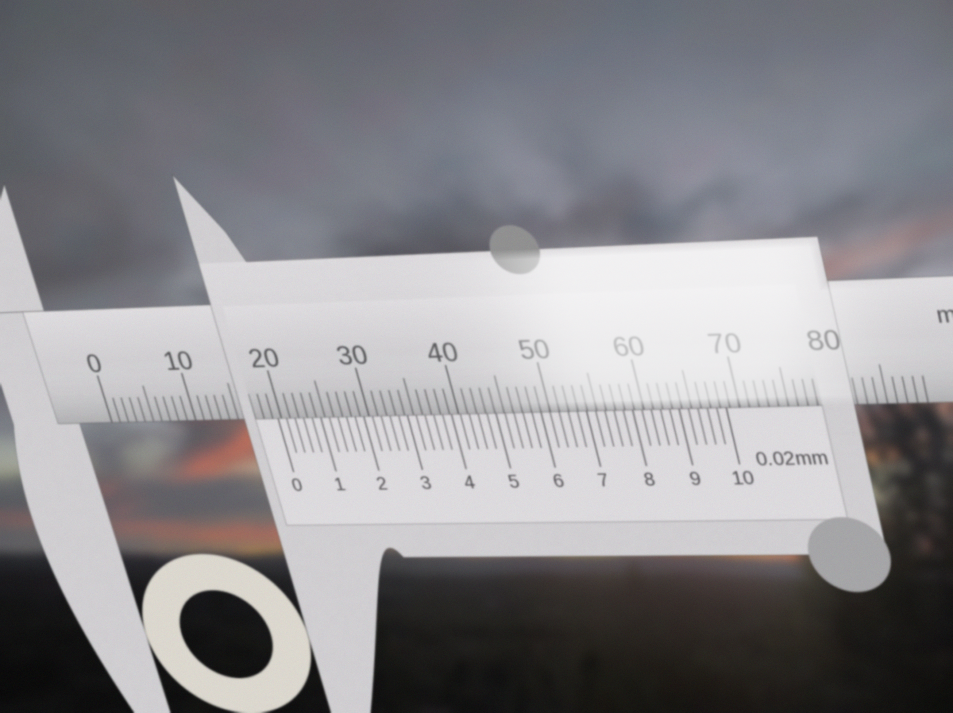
19.6 mm
